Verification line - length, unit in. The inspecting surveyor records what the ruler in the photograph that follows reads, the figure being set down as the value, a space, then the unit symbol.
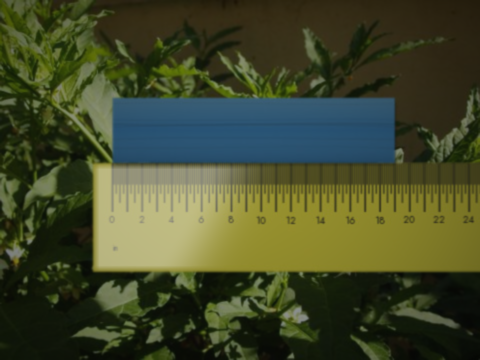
19 in
